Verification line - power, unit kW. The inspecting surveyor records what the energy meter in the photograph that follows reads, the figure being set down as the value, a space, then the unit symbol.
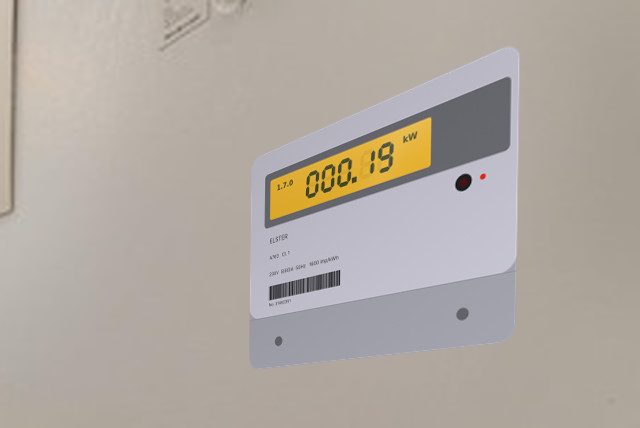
0.19 kW
